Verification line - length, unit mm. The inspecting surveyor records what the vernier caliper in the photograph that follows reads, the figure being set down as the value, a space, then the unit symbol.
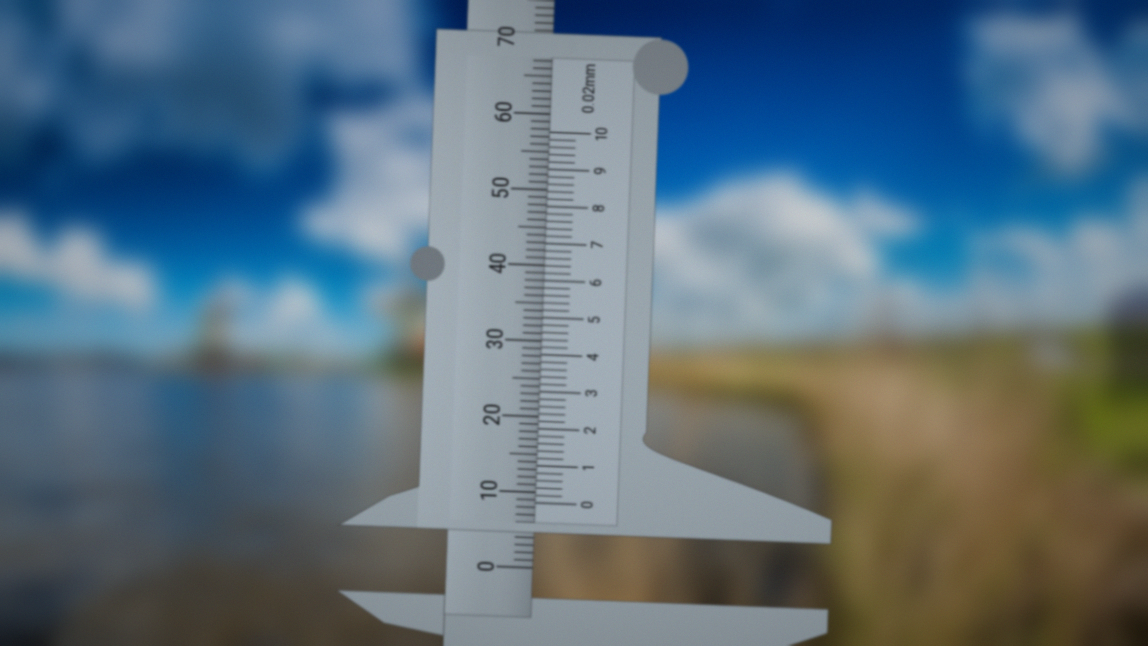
8.6 mm
